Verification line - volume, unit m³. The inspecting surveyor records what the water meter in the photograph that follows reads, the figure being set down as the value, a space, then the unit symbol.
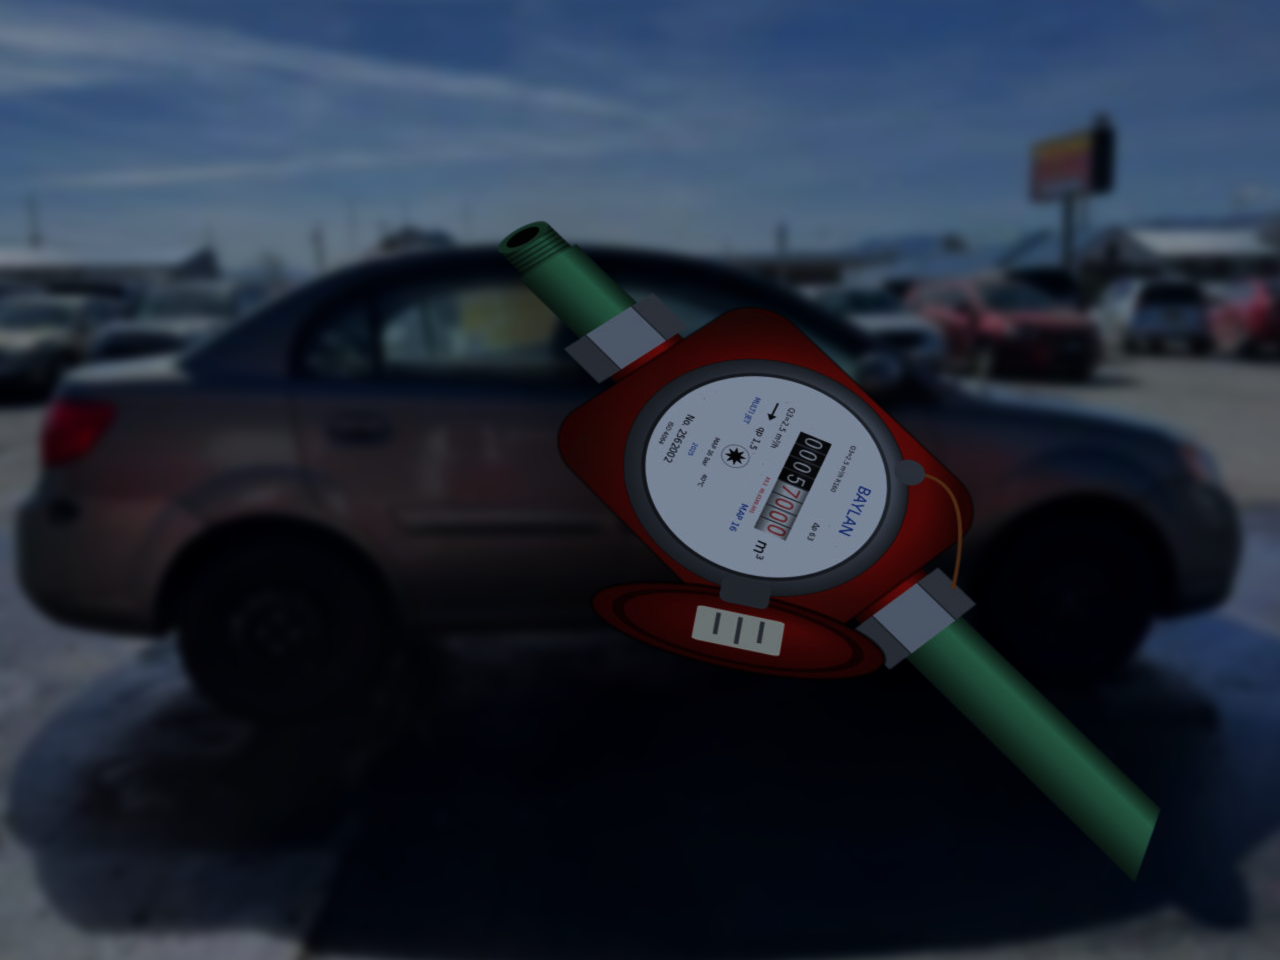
5.7000 m³
